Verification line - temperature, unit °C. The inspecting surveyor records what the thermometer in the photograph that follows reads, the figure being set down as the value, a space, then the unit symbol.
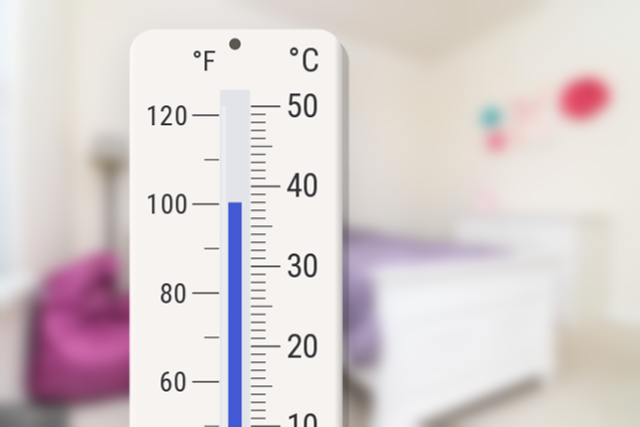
38 °C
